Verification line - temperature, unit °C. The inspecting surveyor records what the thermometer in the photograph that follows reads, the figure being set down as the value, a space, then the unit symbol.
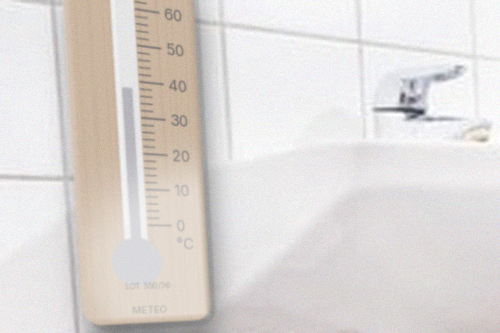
38 °C
